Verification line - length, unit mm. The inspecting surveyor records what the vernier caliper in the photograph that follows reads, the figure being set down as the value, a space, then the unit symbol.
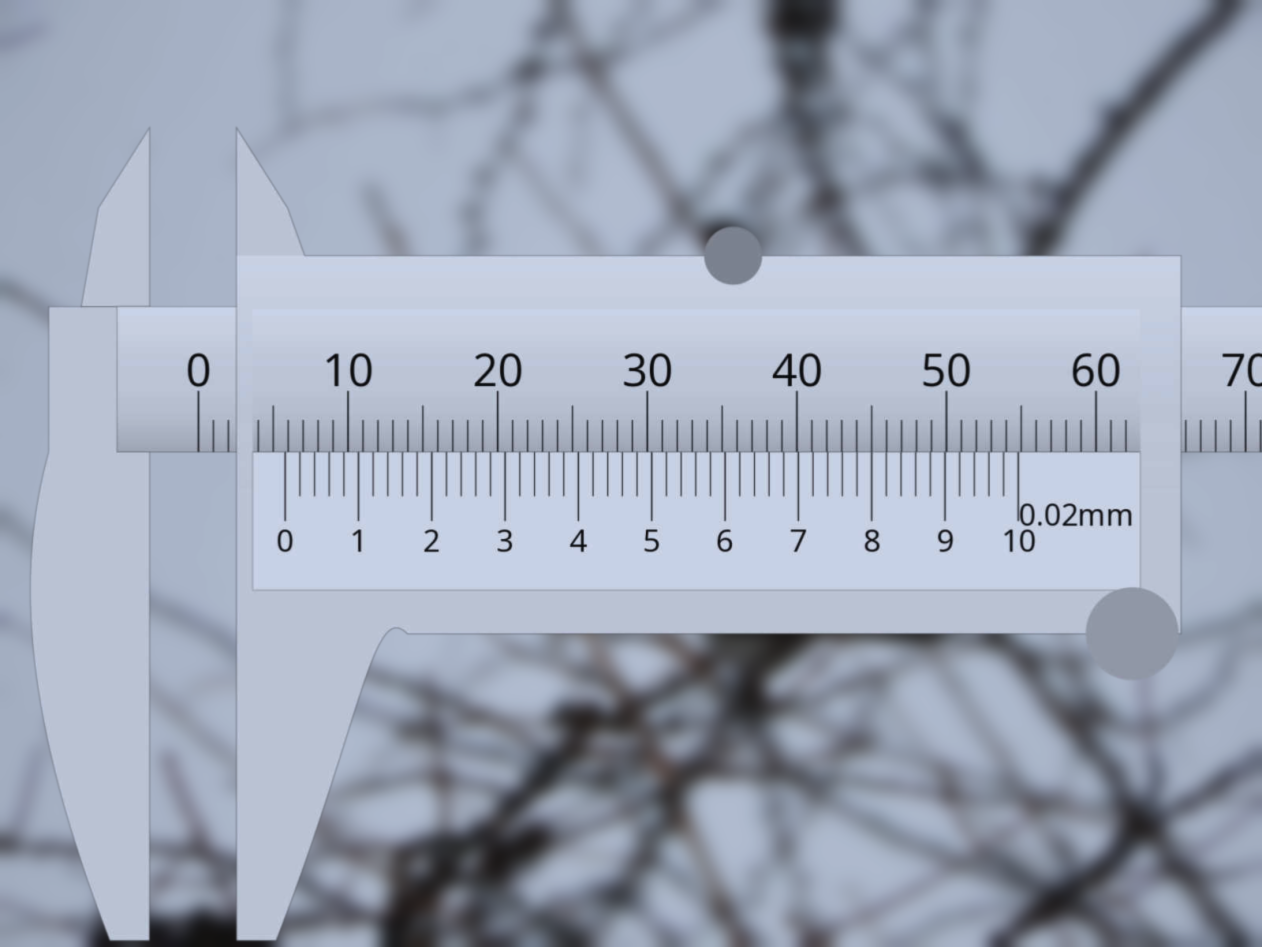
5.8 mm
